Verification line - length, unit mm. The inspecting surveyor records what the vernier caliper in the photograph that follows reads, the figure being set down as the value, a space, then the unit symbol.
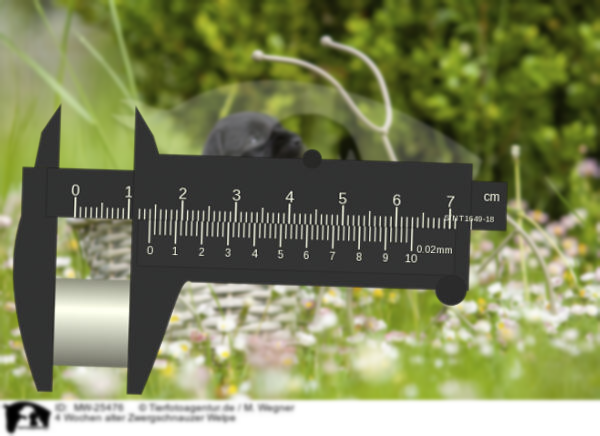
14.0 mm
